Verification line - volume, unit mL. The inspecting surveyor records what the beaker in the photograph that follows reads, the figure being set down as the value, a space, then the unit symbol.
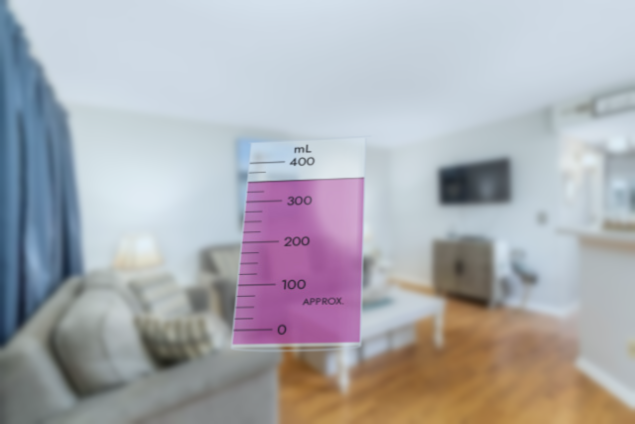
350 mL
